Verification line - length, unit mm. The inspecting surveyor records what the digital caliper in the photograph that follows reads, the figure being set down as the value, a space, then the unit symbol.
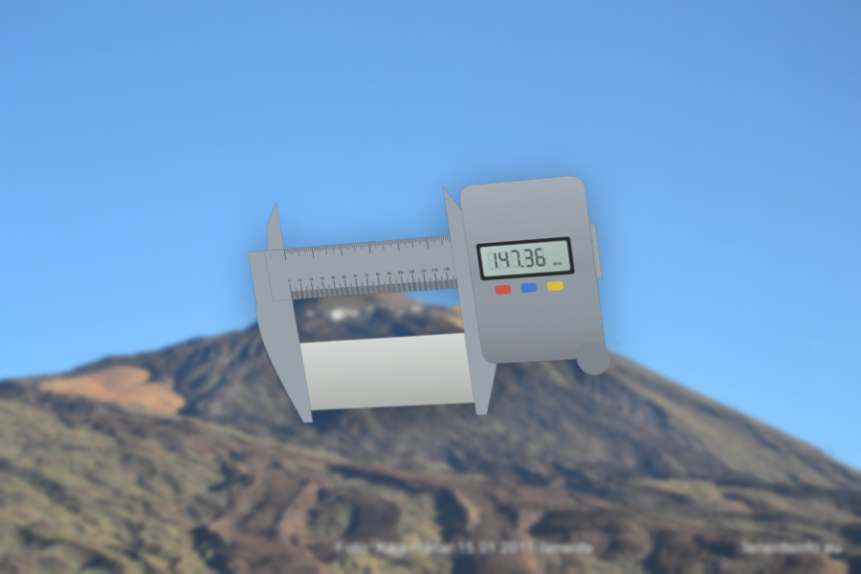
147.36 mm
